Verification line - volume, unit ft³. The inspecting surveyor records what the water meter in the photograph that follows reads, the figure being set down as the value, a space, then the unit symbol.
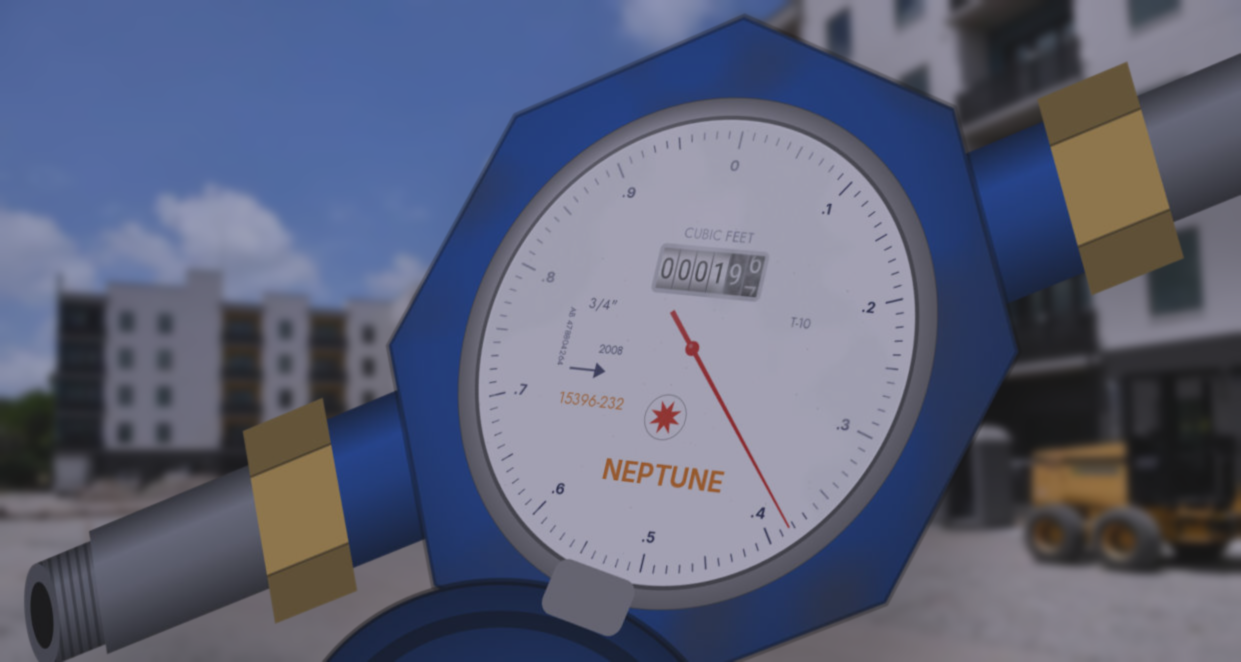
196.38 ft³
